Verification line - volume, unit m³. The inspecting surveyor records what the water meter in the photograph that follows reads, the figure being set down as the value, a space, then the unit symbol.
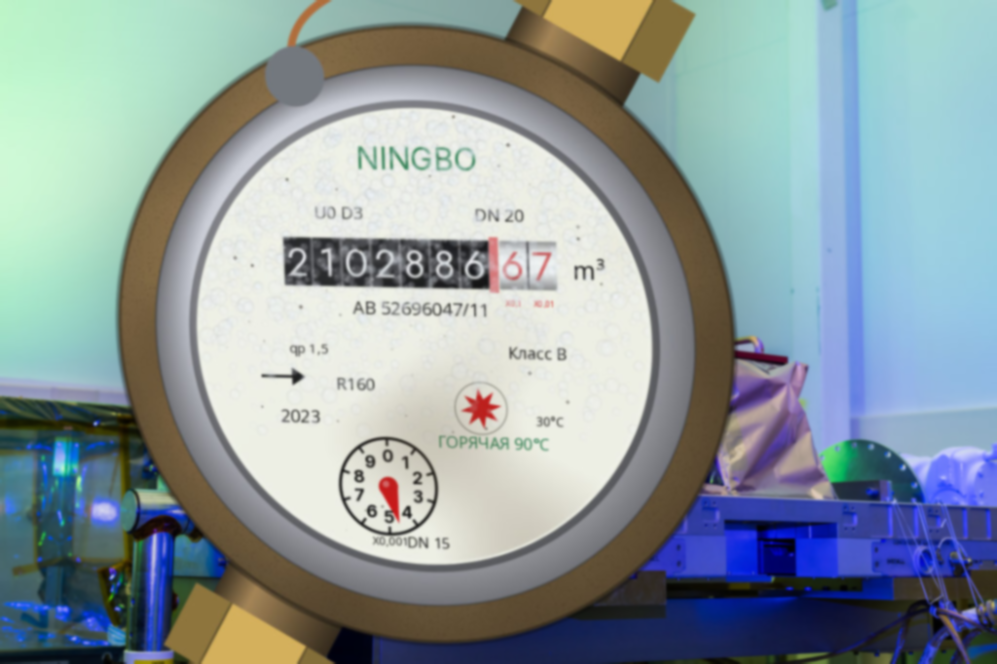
2102886.674 m³
